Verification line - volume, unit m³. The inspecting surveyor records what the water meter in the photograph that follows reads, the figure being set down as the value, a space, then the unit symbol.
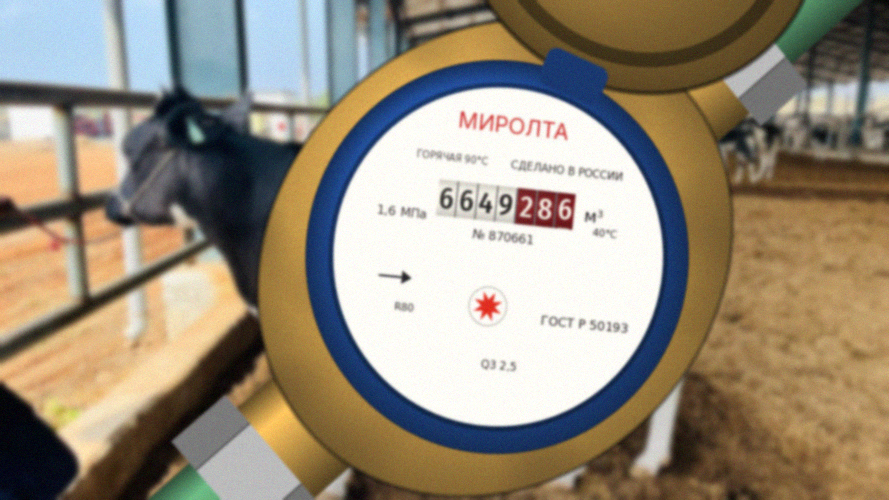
6649.286 m³
